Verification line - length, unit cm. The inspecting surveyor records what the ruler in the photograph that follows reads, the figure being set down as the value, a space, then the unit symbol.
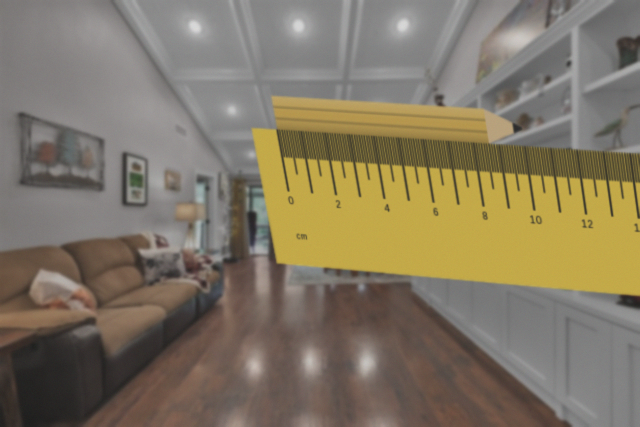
10 cm
